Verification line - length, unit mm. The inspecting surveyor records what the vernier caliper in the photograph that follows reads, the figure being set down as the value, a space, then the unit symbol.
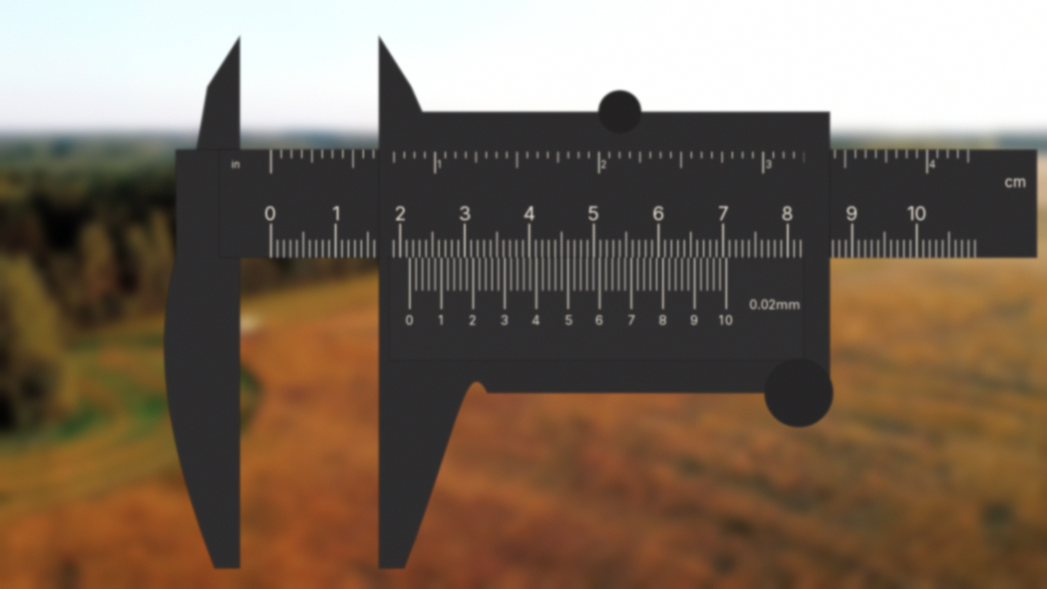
21.5 mm
